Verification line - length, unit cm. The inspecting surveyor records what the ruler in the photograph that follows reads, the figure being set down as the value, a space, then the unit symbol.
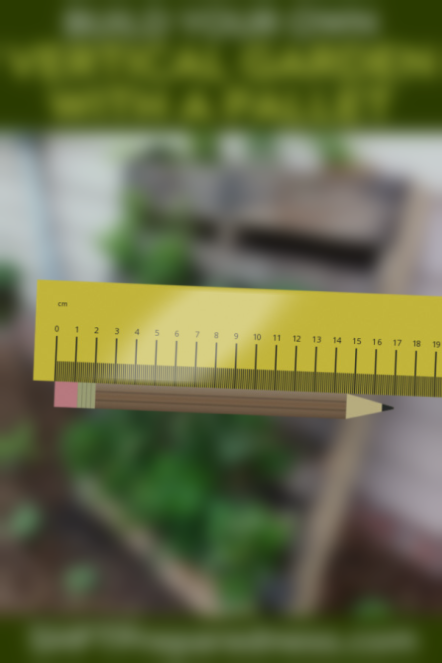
17 cm
